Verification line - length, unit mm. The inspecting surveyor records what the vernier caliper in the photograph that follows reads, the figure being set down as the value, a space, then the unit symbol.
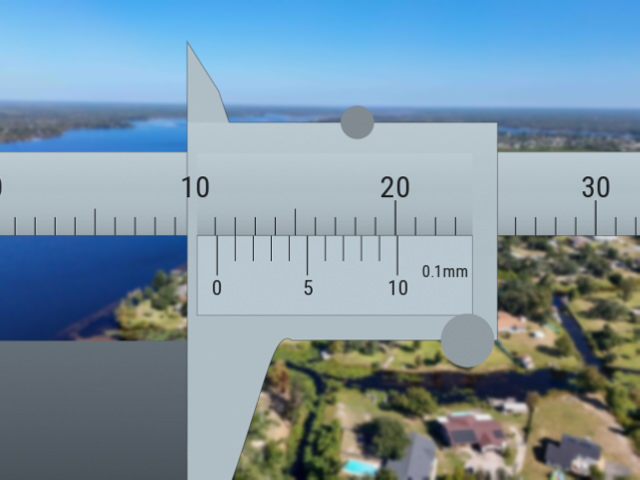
11.1 mm
